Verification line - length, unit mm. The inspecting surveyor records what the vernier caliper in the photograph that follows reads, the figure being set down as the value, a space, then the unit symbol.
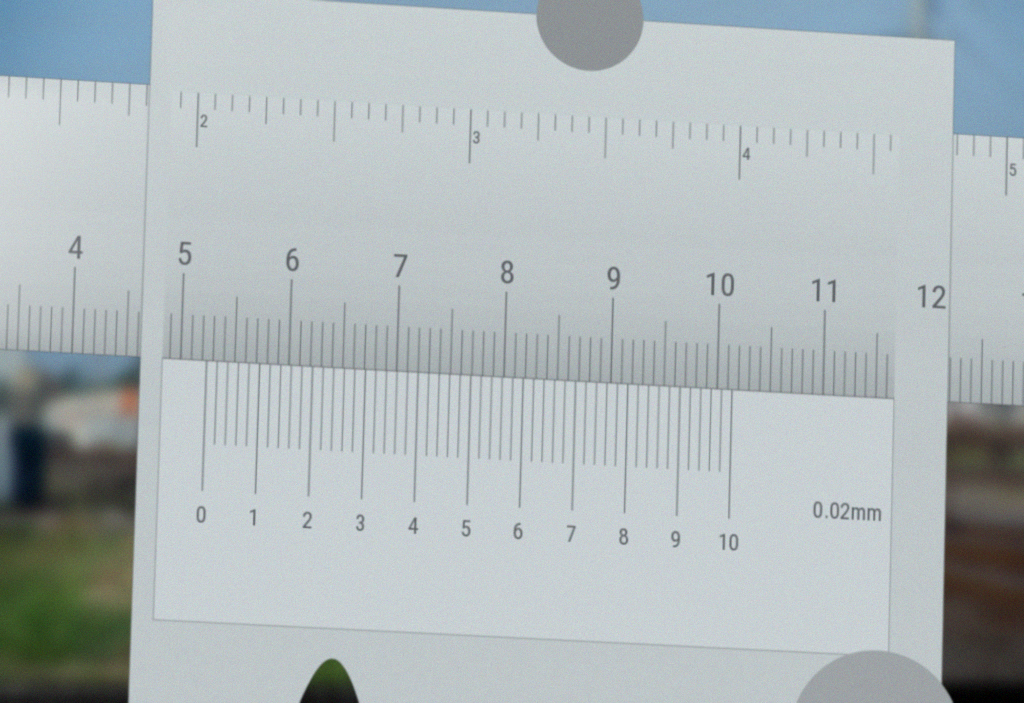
52.4 mm
